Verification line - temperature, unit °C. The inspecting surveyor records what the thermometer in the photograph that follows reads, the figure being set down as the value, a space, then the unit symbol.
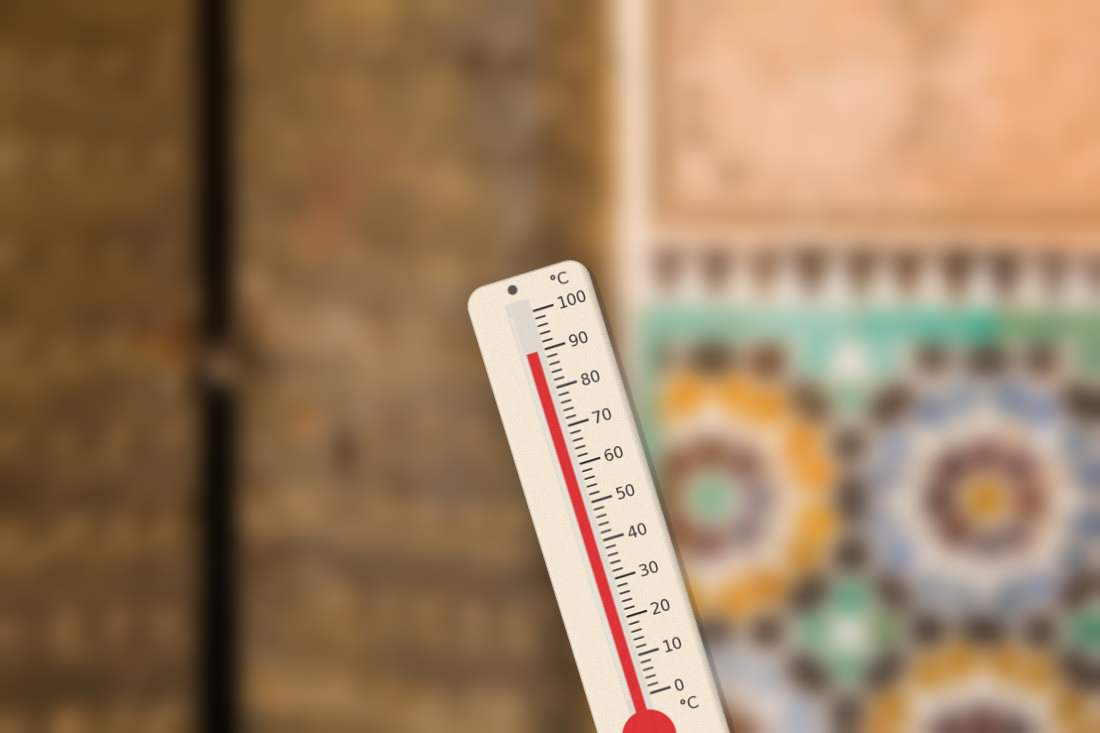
90 °C
